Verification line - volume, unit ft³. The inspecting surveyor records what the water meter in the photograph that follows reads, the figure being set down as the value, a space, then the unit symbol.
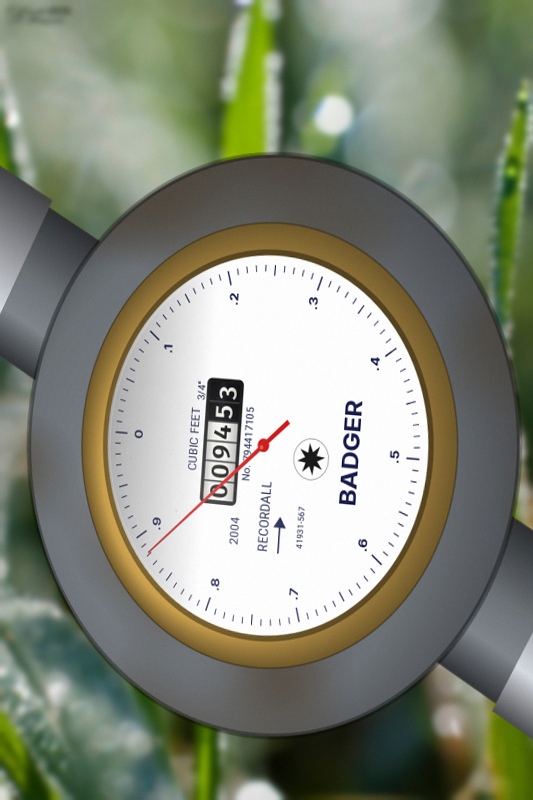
9452.88 ft³
